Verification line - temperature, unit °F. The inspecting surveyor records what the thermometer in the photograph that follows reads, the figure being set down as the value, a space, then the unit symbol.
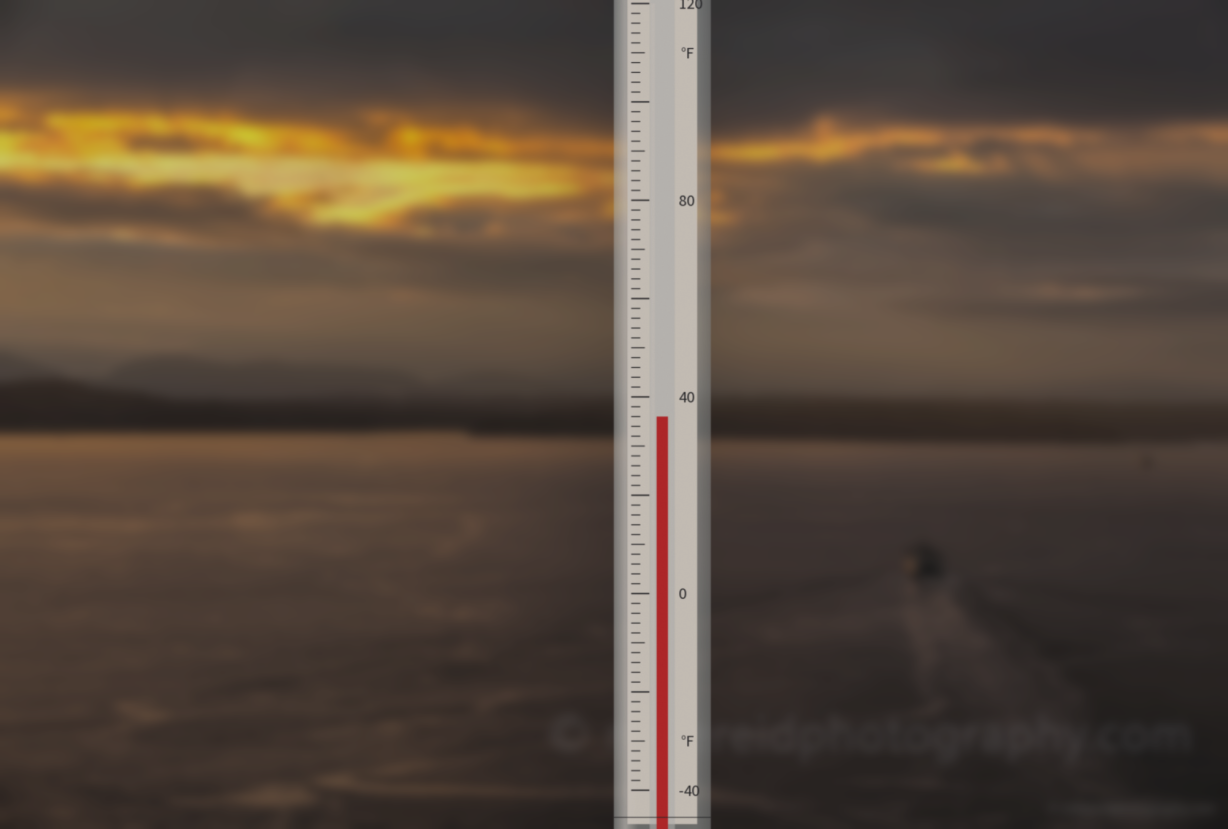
36 °F
